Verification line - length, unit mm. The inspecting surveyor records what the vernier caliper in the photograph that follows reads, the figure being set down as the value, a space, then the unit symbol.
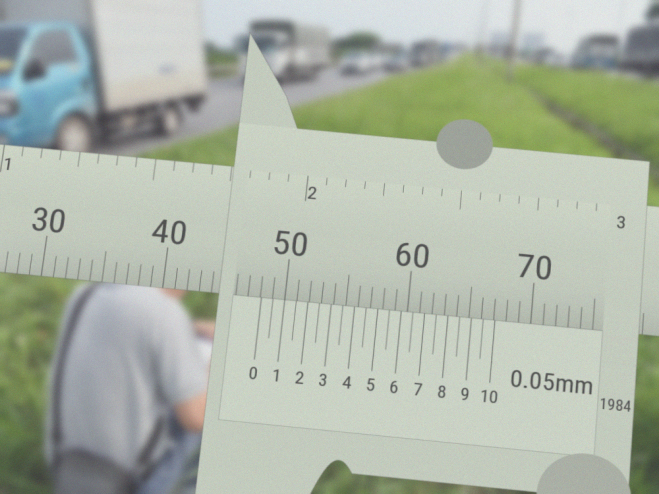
48.1 mm
